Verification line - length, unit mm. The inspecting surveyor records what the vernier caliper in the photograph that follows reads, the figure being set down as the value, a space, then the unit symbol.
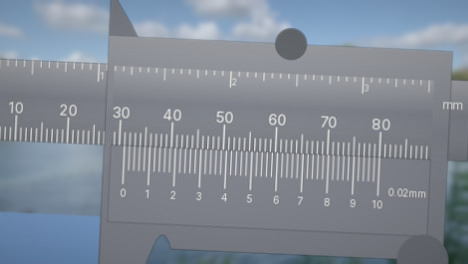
31.0 mm
